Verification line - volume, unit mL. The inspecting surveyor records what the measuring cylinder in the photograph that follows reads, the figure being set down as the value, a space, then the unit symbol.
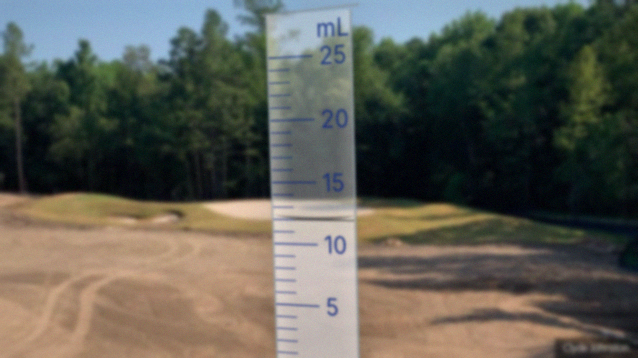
12 mL
